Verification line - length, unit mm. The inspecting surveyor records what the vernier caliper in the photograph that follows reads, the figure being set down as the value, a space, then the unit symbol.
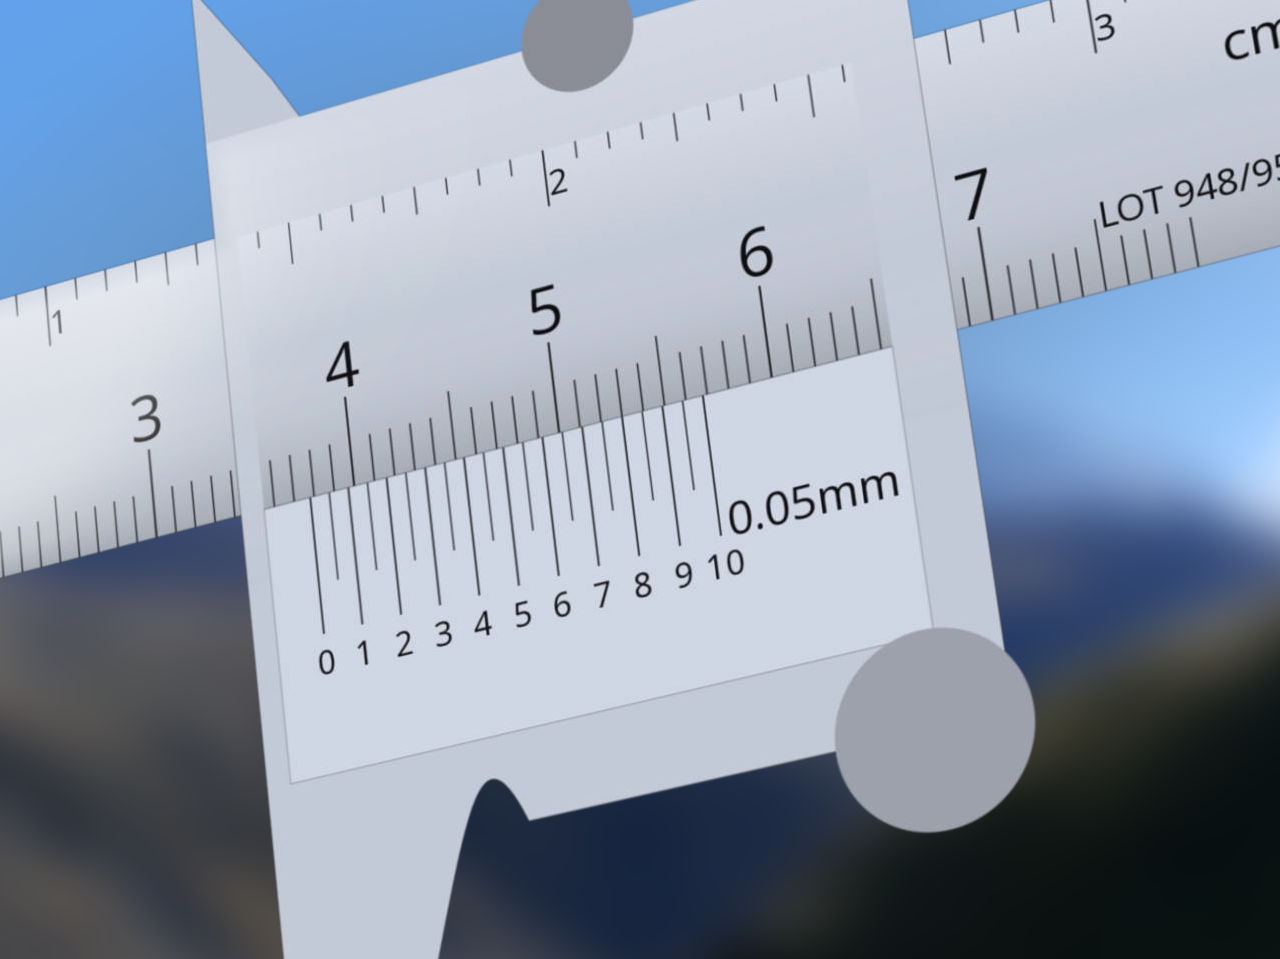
37.8 mm
